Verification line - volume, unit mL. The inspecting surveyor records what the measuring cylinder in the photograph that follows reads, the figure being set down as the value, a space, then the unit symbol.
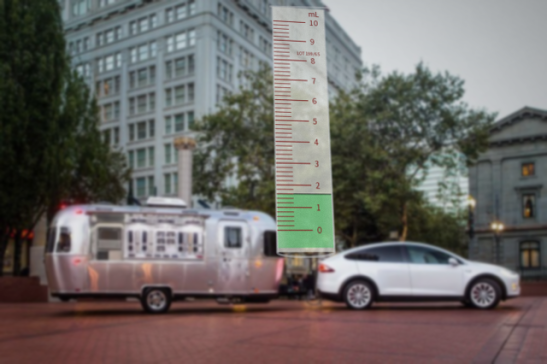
1.6 mL
